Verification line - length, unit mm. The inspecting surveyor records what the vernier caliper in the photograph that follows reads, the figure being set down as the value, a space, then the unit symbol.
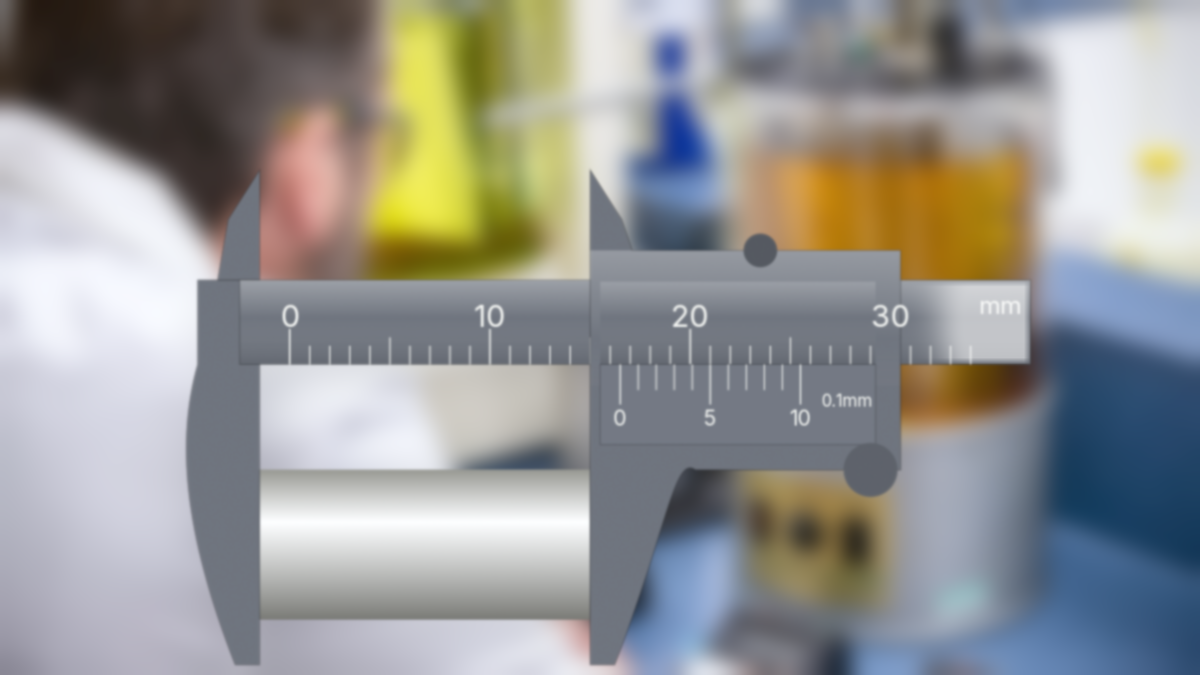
16.5 mm
